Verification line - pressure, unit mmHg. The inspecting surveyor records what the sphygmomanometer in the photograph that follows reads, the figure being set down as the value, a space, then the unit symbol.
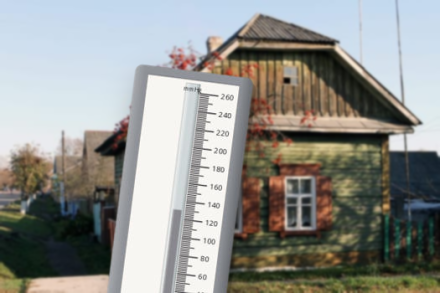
130 mmHg
